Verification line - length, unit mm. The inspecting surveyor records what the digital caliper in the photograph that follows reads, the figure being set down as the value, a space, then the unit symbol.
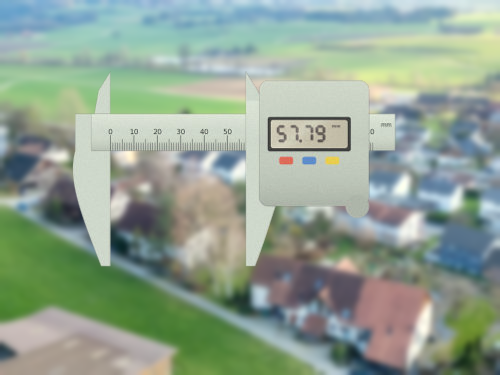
57.79 mm
